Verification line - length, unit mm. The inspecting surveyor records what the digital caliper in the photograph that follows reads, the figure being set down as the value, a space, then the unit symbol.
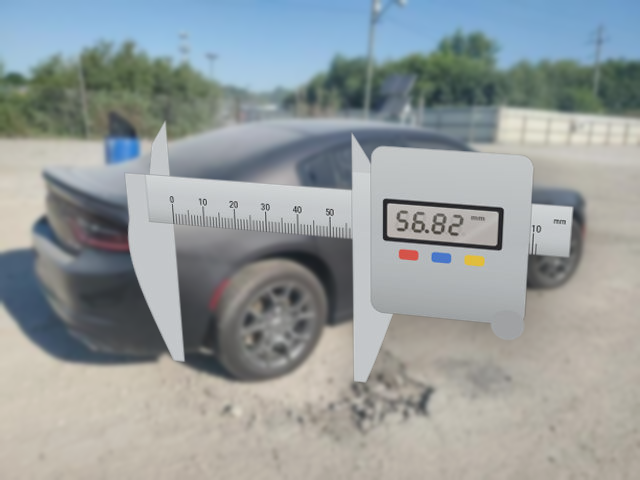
56.82 mm
